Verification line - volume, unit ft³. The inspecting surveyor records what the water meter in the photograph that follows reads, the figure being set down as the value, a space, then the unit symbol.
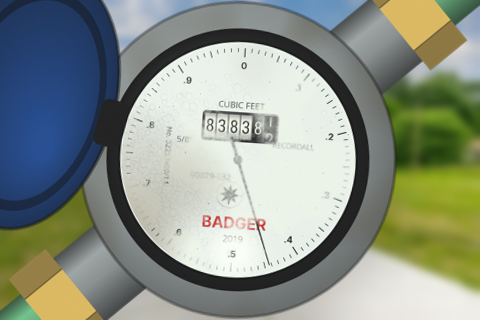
838381.44 ft³
